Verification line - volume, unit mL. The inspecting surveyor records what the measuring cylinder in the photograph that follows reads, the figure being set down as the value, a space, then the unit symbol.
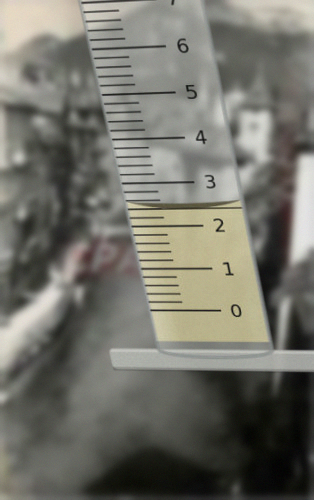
2.4 mL
